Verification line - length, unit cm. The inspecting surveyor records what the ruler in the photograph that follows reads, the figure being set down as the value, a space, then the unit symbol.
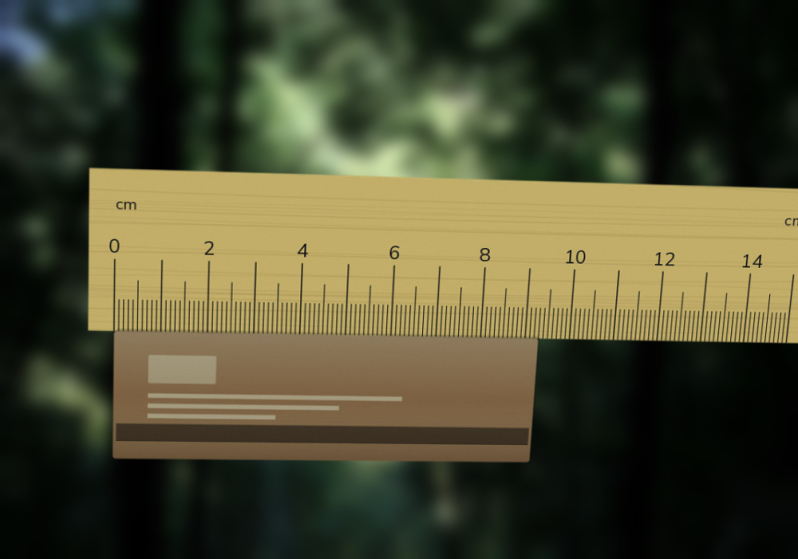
9.3 cm
